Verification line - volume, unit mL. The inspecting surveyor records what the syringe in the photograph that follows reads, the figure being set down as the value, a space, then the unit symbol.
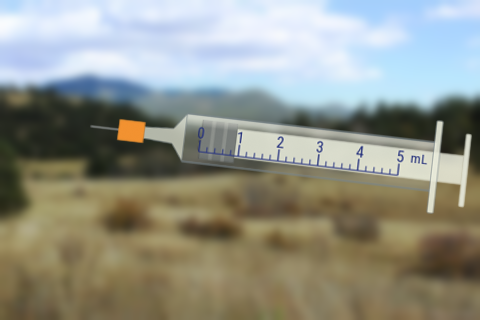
0 mL
